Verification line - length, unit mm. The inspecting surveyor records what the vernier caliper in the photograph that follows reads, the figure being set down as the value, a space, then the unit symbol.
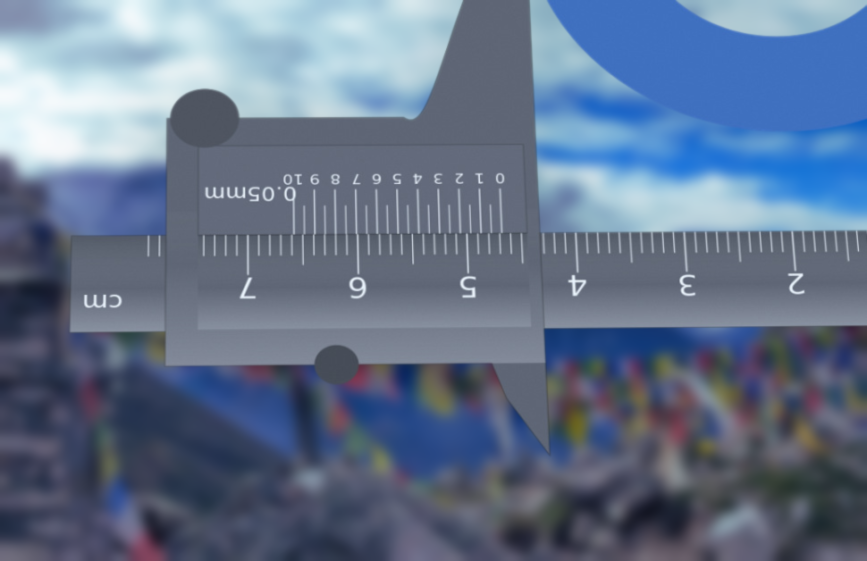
46.8 mm
